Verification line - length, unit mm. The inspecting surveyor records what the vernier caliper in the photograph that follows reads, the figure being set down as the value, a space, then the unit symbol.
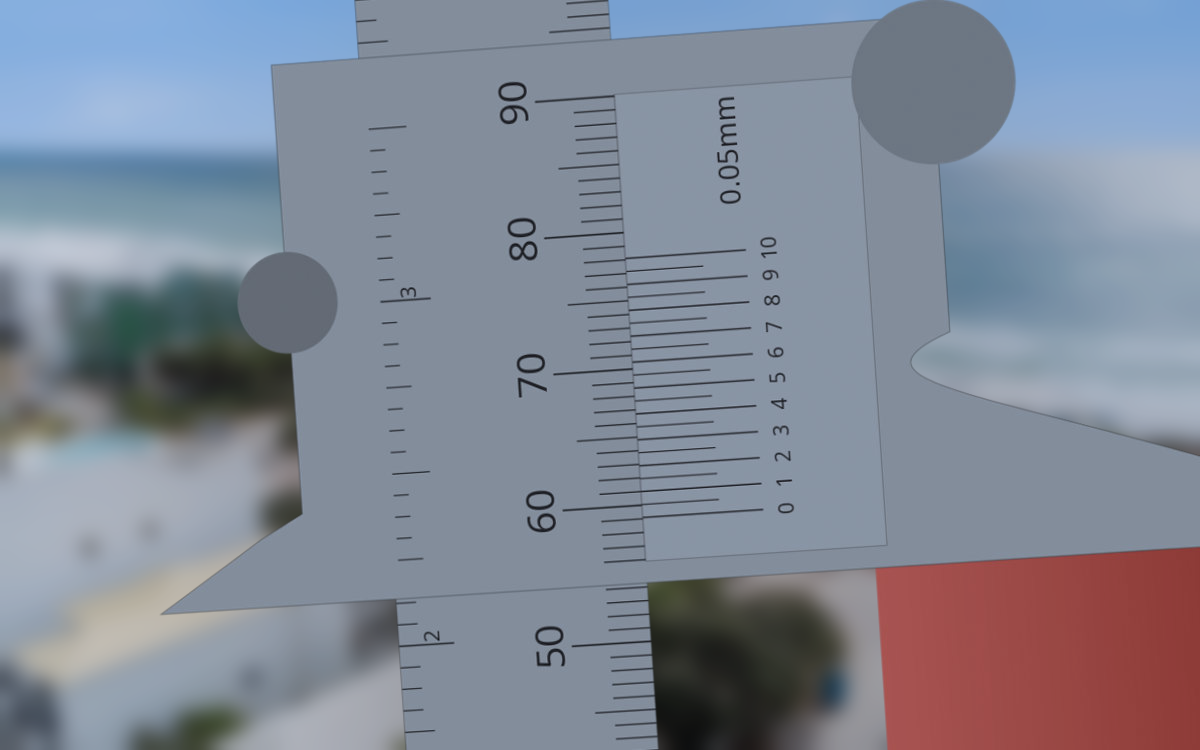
59.1 mm
